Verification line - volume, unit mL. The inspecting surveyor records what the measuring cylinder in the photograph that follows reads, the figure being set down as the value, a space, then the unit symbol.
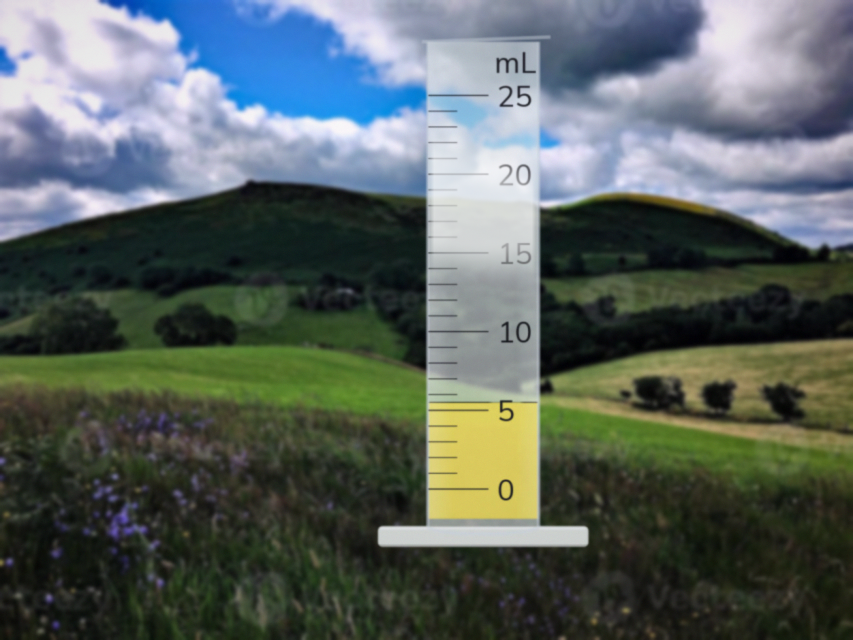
5.5 mL
